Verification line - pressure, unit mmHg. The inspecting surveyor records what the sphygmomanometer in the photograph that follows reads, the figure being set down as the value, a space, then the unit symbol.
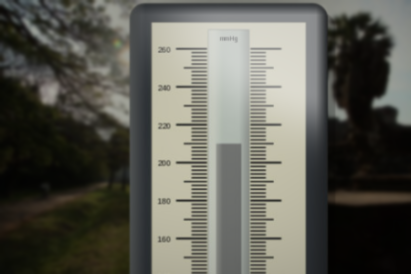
210 mmHg
